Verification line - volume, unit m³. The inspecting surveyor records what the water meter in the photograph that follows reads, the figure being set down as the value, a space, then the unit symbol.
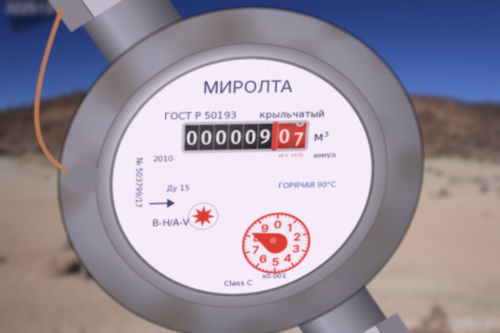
9.068 m³
